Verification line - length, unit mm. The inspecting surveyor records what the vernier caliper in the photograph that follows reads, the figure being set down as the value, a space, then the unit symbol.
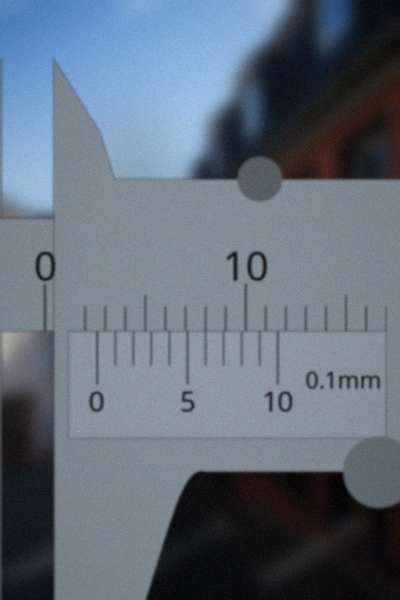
2.6 mm
